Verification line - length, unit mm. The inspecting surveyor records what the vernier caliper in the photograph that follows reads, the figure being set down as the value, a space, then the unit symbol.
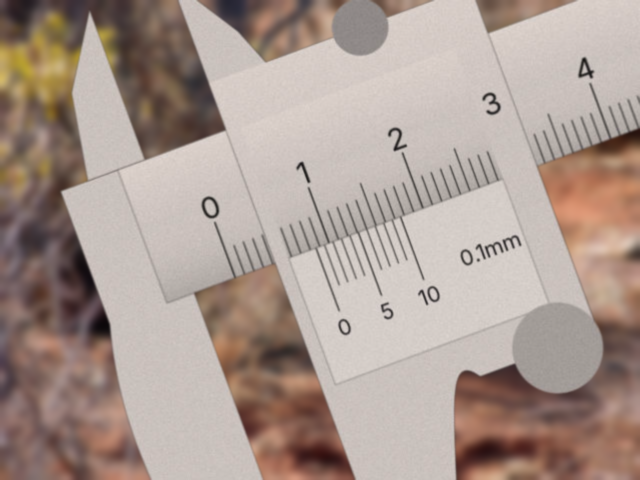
8.6 mm
